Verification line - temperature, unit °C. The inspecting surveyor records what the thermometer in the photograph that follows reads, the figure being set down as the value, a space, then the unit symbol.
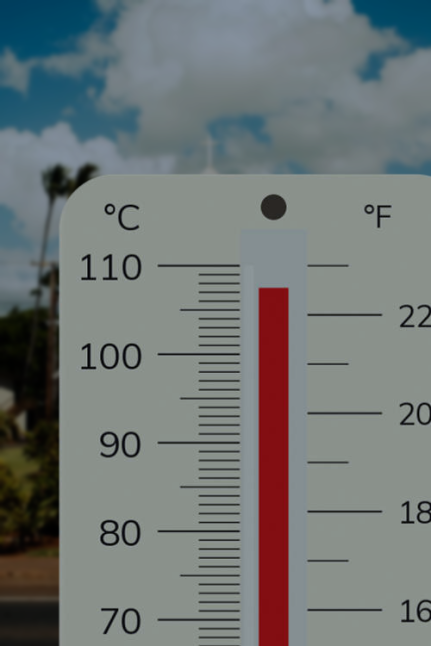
107.5 °C
